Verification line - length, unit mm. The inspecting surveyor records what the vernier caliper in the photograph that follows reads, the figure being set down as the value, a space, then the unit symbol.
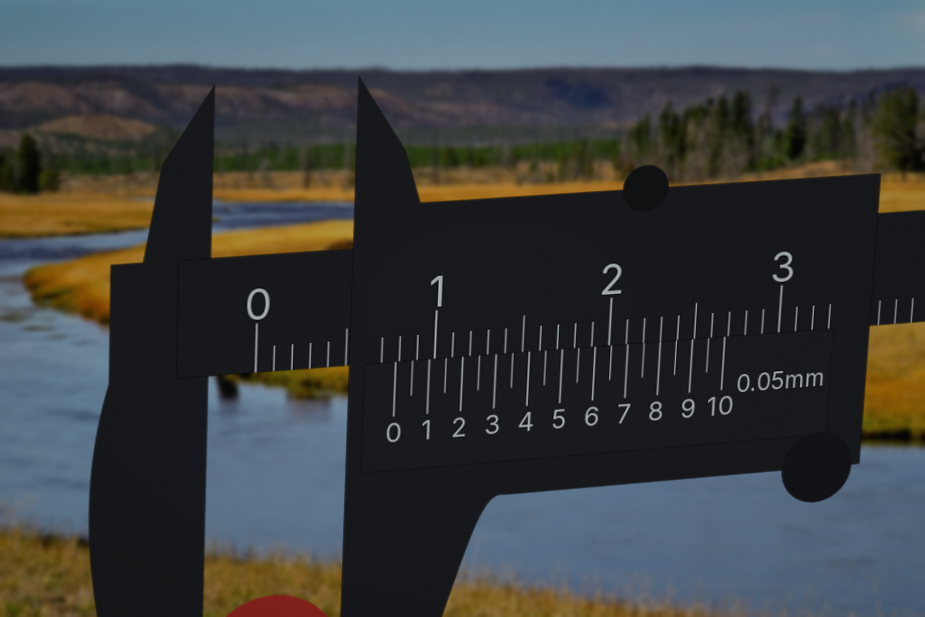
7.8 mm
